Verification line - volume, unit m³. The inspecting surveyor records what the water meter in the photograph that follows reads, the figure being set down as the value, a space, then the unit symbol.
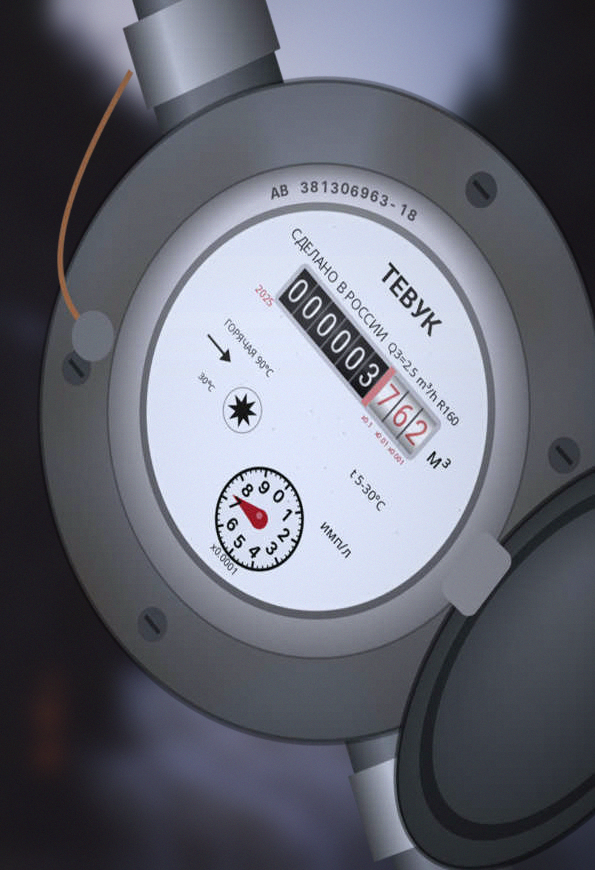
3.7627 m³
